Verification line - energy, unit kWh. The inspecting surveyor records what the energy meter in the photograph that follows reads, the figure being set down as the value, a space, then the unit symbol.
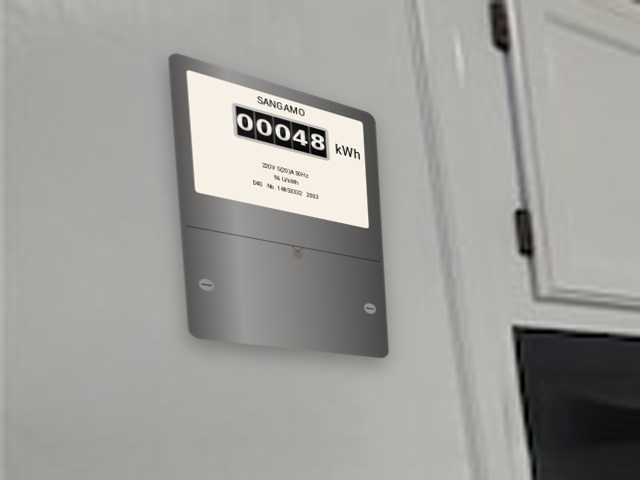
48 kWh
